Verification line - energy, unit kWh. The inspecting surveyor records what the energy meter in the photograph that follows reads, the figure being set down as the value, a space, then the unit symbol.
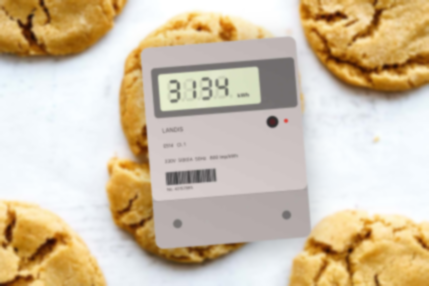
3134 kWh
